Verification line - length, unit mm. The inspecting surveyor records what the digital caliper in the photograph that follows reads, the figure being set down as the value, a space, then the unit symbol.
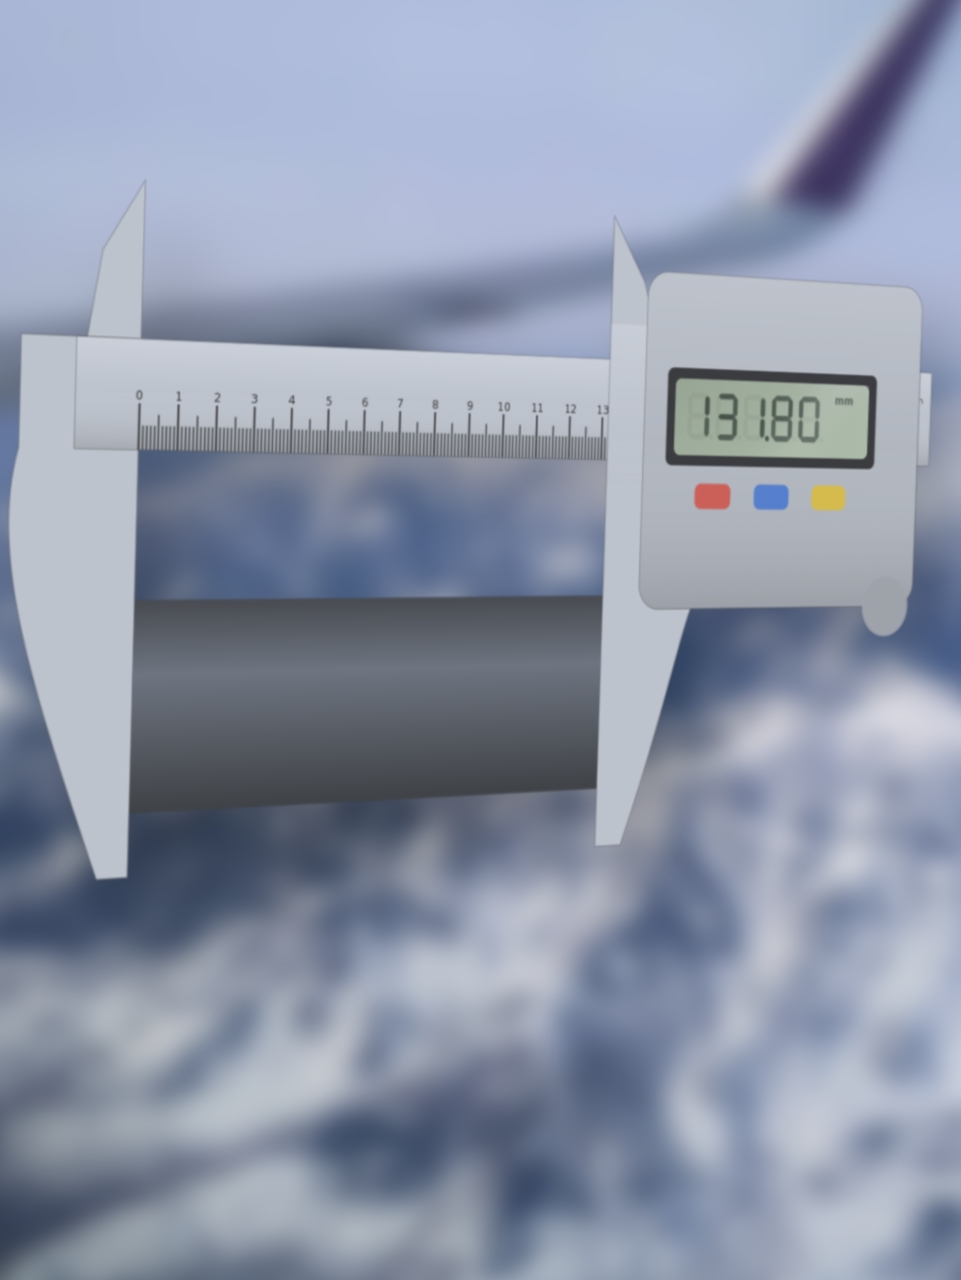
131.80 mm
